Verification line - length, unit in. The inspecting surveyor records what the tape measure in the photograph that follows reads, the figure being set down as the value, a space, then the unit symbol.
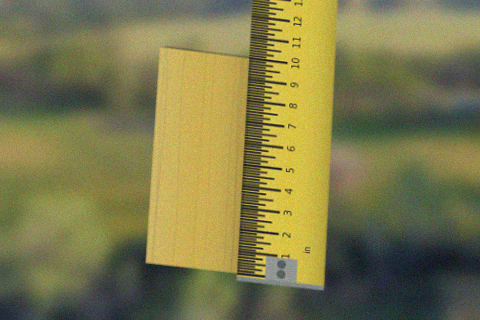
10 in
